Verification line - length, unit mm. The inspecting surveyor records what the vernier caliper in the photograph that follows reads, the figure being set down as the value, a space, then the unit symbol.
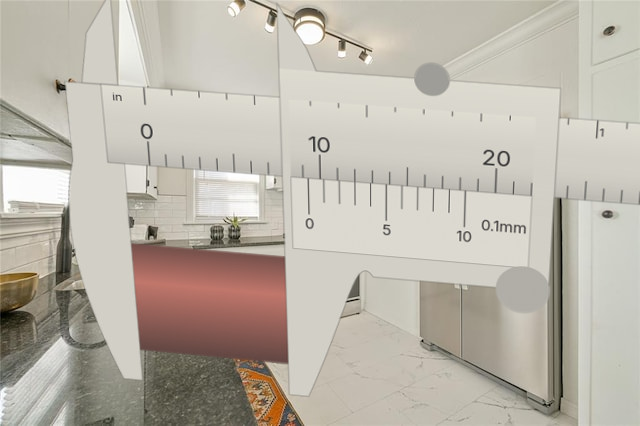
9.3 mm
